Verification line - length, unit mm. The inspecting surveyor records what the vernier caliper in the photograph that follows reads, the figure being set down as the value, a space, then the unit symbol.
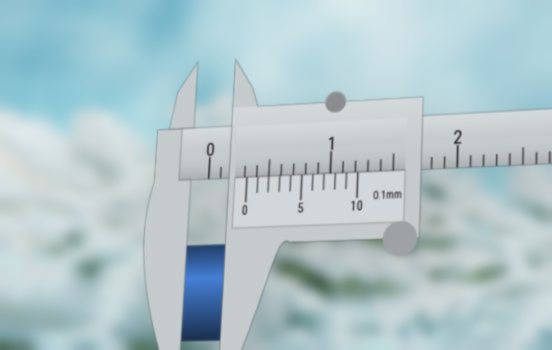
3.2 mm
